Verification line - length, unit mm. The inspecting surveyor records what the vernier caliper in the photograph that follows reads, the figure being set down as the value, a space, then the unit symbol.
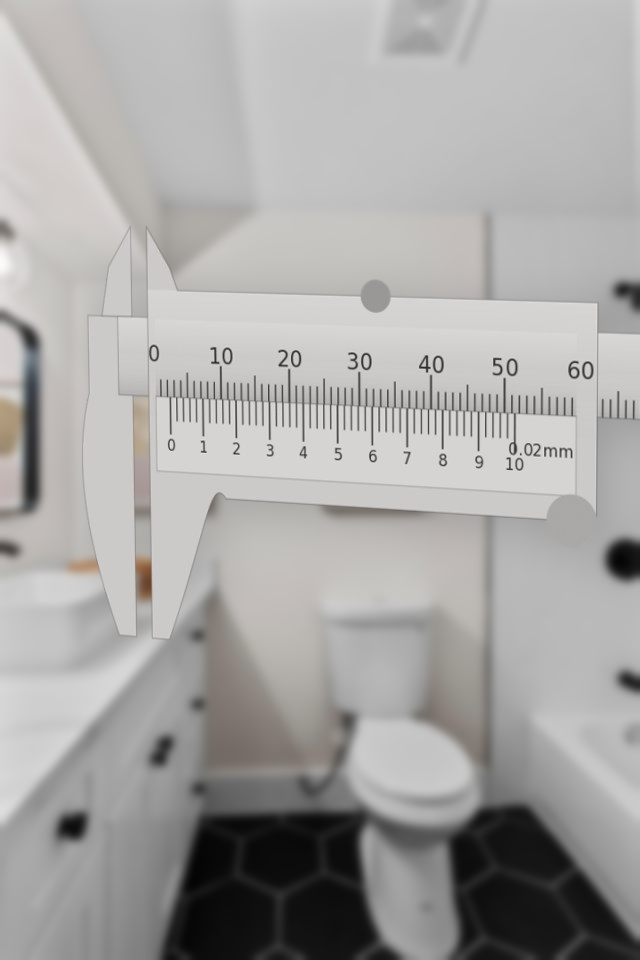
2.4 mm
